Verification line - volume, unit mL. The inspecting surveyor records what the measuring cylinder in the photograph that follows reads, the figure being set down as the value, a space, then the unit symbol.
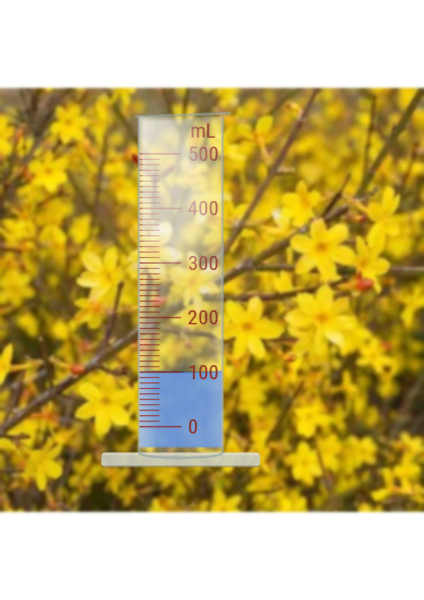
100 mL
